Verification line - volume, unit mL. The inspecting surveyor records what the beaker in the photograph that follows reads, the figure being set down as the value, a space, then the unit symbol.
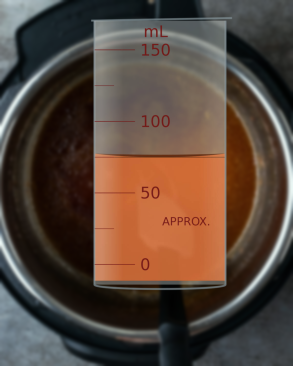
75 mL
